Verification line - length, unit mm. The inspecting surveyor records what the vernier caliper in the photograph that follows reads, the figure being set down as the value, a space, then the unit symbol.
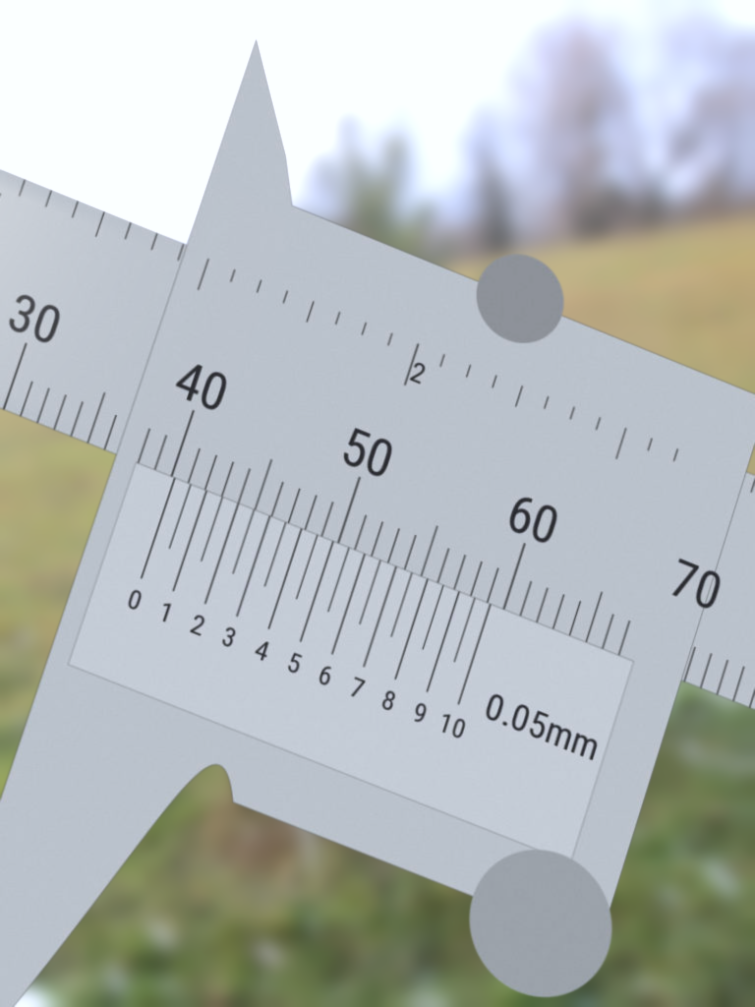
40.2 mm
